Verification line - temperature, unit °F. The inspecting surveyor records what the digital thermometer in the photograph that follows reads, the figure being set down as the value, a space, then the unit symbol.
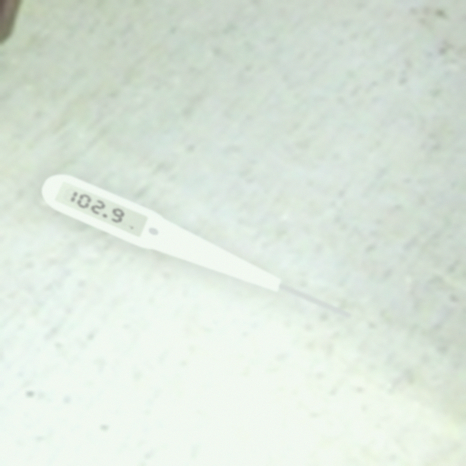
102.9 °F
